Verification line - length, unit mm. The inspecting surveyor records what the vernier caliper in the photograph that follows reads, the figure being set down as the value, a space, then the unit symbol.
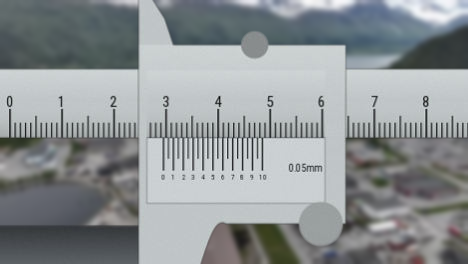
29.5 mm
